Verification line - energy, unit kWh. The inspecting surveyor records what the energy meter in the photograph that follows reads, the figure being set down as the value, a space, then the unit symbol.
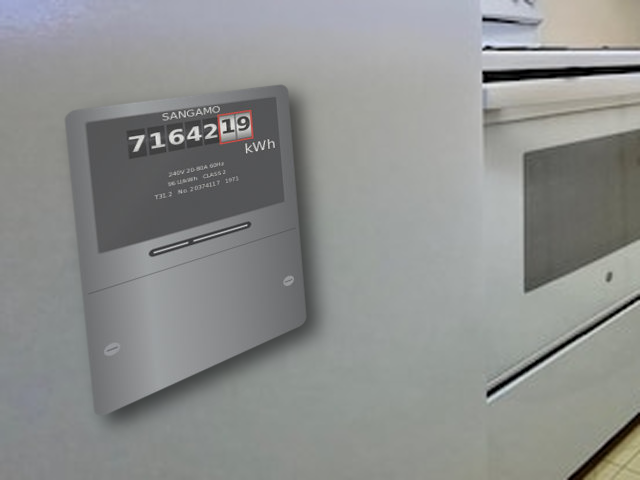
71642.19 kWh
